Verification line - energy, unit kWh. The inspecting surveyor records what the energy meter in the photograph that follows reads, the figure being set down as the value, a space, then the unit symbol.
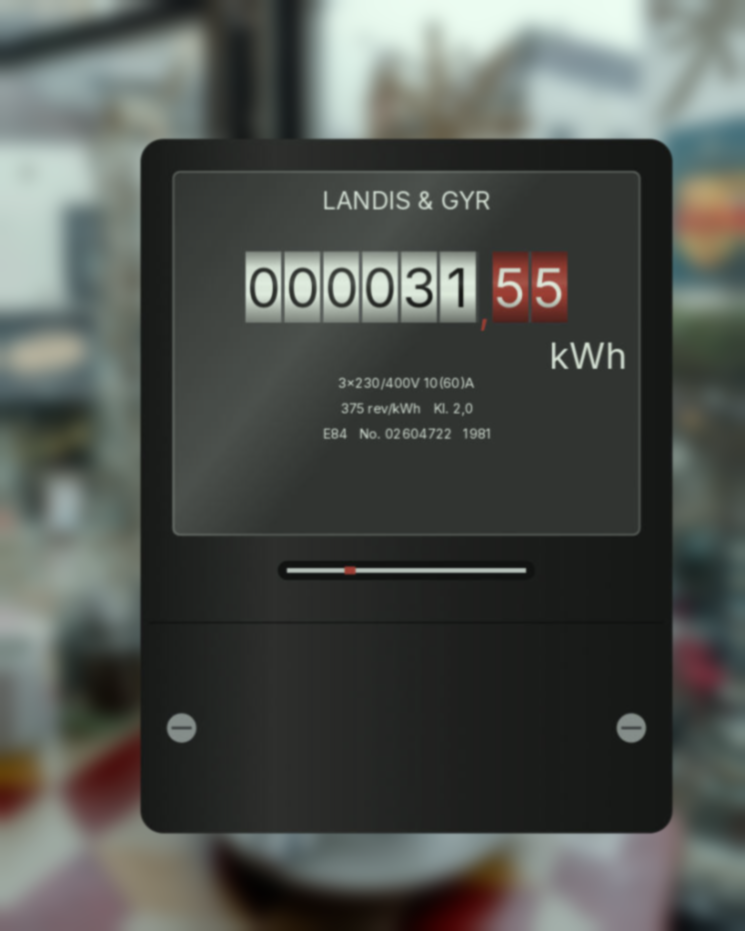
31.55 kWh
